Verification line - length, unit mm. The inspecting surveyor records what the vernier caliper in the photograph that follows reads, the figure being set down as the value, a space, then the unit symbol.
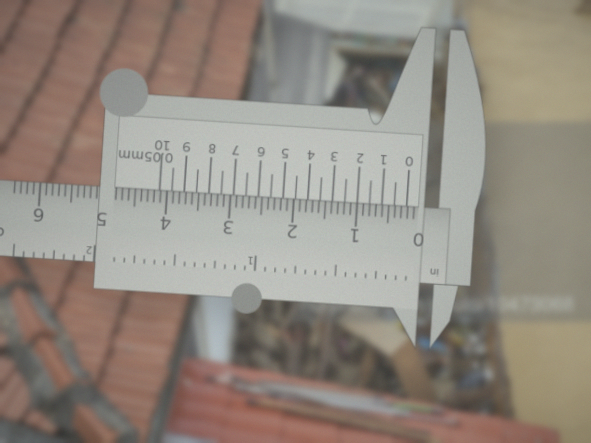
2.2 mm
